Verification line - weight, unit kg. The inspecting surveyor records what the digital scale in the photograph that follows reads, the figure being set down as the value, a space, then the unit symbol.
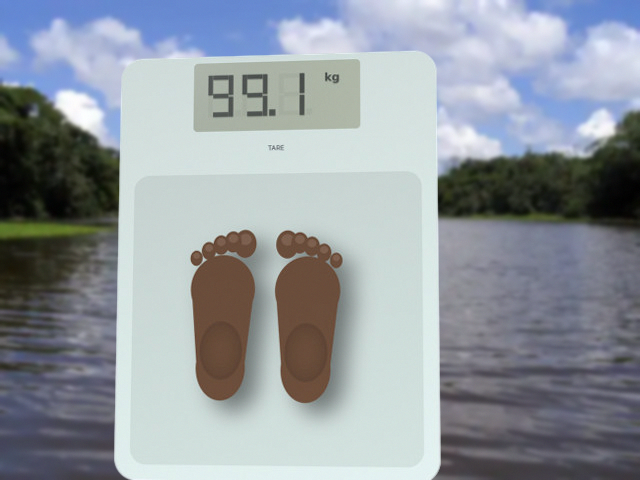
99.1 kg
